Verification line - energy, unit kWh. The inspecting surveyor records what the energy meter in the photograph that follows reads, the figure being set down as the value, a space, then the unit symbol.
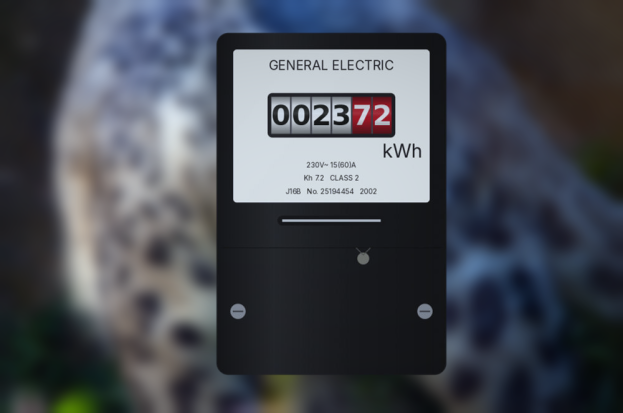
23.72 kWh
